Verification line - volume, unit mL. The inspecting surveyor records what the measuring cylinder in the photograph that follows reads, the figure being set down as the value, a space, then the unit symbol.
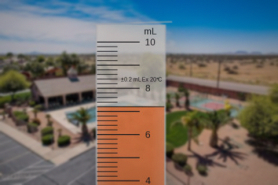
7.2 mL
